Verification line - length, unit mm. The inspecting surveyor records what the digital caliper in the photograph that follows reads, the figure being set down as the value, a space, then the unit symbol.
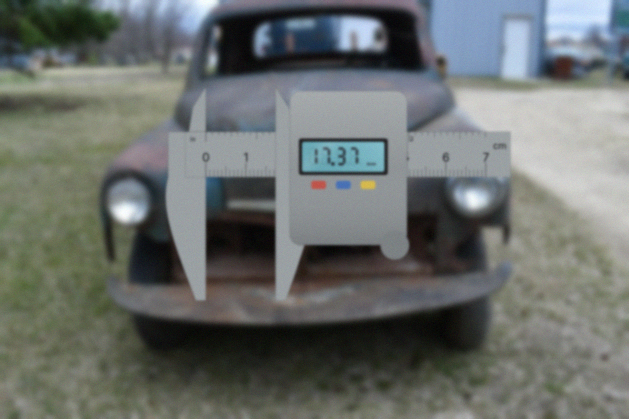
17.37 mm
